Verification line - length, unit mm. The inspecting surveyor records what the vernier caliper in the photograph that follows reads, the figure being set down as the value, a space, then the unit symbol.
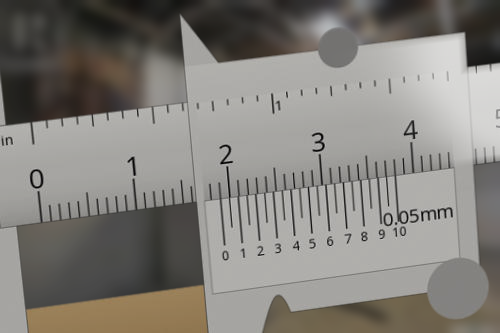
19.0 mm
